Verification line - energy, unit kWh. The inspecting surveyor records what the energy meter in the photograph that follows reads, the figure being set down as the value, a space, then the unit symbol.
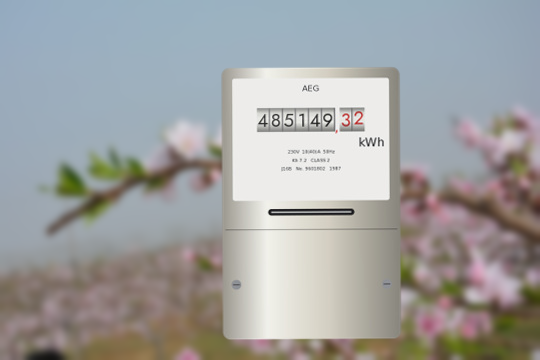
485149.32 kWh
